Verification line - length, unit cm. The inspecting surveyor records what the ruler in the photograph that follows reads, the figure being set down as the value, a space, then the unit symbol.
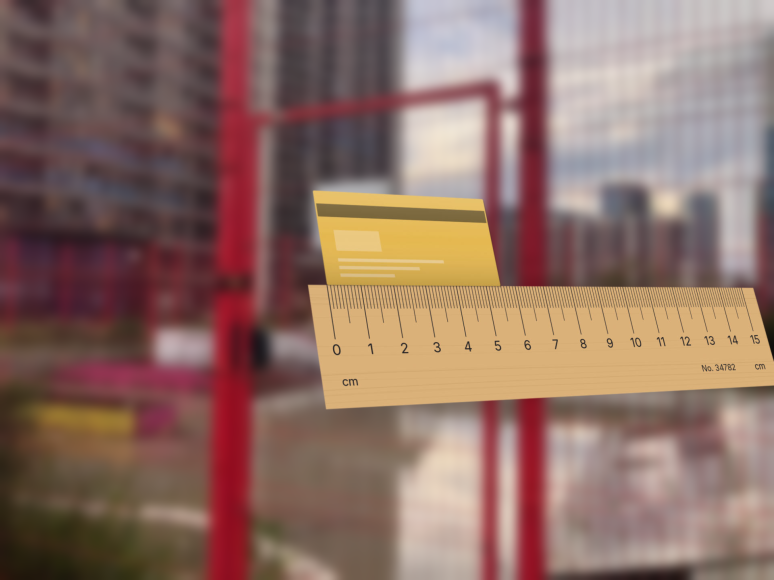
5.5 cm
